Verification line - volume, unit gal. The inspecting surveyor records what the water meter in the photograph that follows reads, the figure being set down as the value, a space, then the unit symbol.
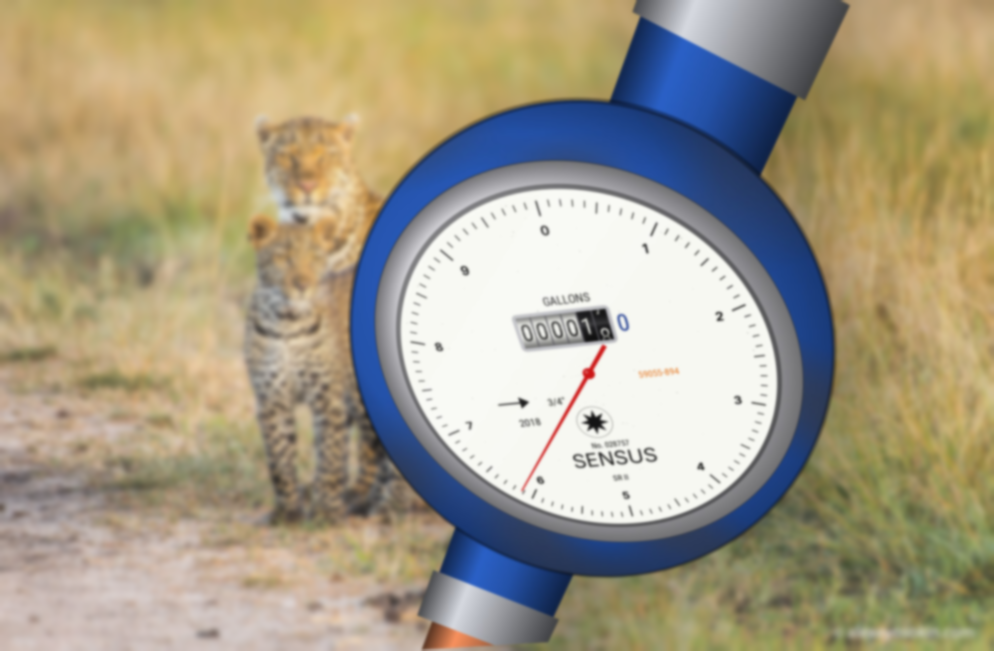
176.1 gal
